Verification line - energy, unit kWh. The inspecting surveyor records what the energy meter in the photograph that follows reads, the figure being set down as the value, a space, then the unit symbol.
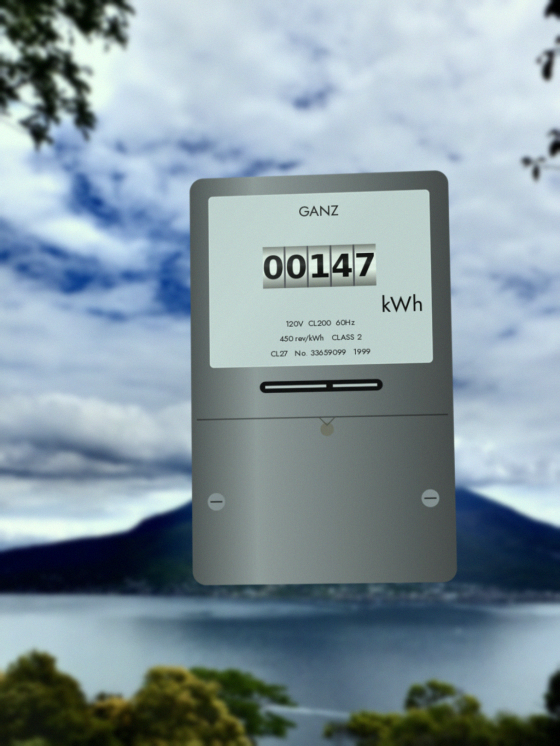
147 kWh
